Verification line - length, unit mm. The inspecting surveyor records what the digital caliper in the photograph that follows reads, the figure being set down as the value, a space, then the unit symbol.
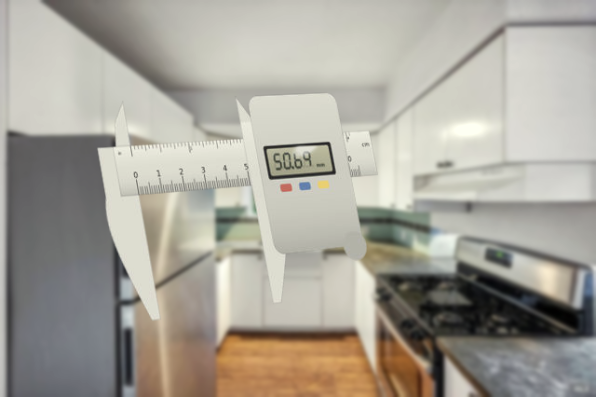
50.69 mm
